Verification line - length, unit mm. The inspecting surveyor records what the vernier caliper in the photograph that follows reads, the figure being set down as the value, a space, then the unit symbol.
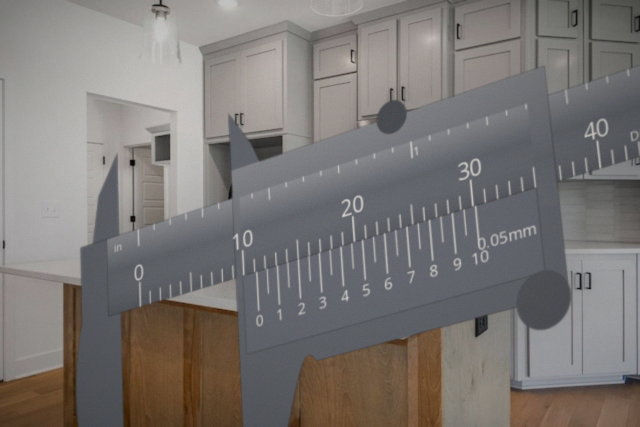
11.2 mm
